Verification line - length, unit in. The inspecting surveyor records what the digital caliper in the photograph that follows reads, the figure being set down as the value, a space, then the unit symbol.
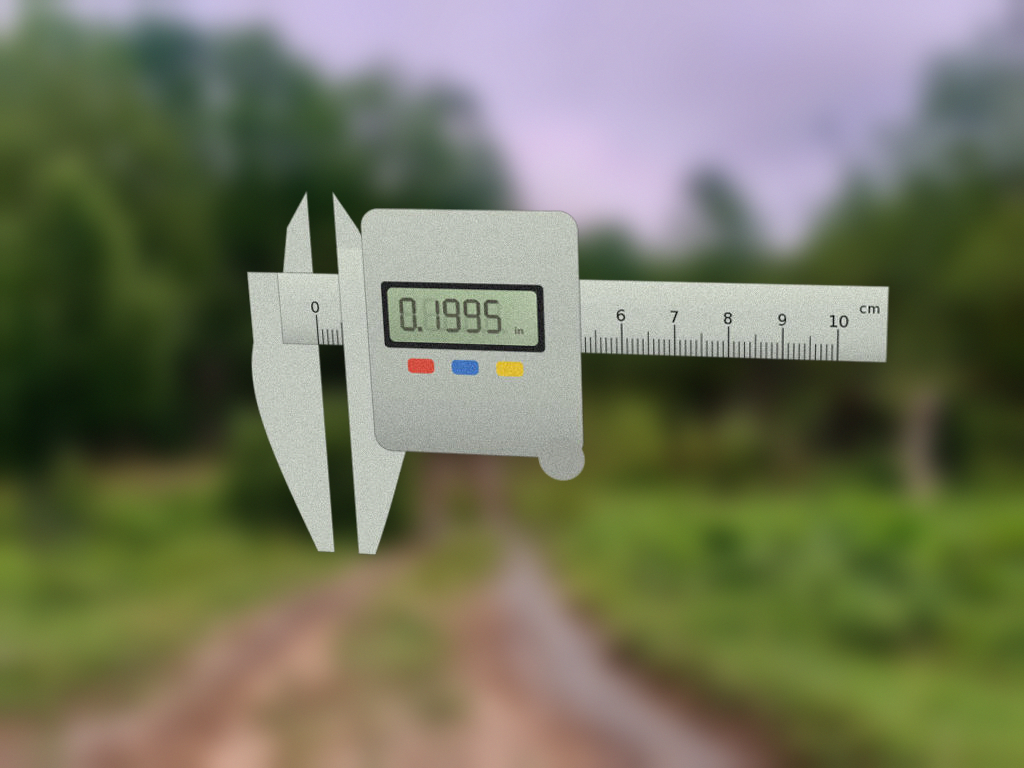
0.1995 in
